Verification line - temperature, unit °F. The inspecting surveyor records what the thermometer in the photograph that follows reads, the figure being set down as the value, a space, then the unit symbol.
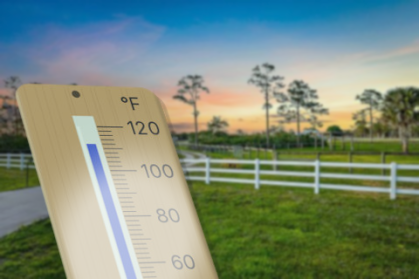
112 °F
